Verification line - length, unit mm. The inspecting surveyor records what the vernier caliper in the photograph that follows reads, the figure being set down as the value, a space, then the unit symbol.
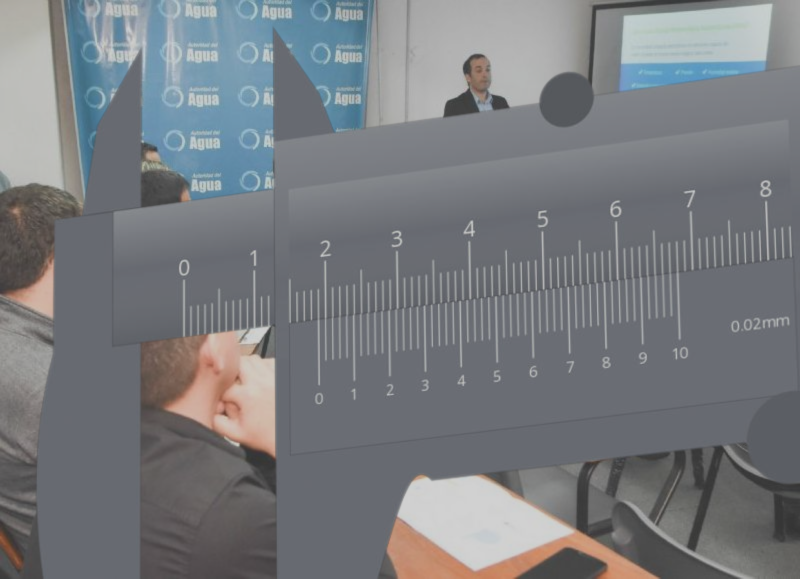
19.0 mm
